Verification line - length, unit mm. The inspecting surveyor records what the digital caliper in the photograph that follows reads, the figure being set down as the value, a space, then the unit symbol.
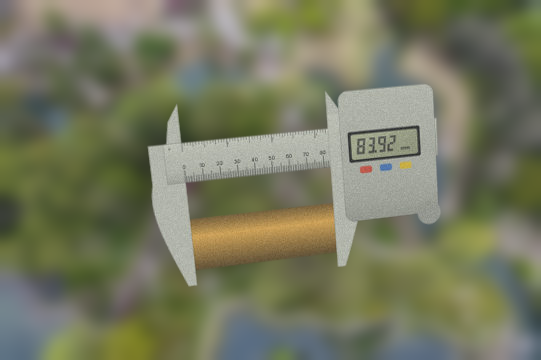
83.92 mm
